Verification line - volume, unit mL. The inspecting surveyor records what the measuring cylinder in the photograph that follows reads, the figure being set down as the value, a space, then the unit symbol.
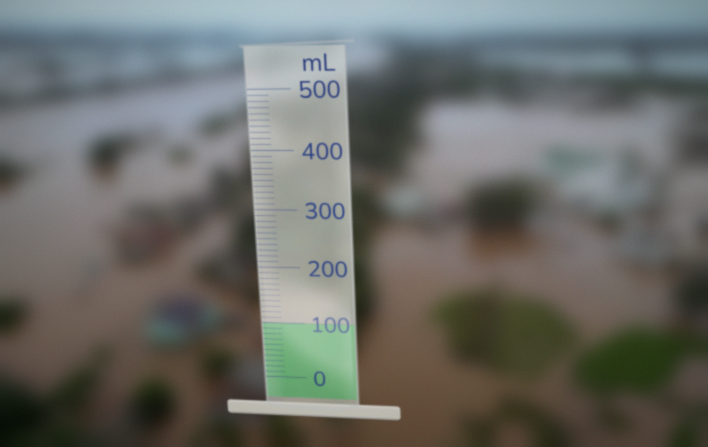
100 mL
